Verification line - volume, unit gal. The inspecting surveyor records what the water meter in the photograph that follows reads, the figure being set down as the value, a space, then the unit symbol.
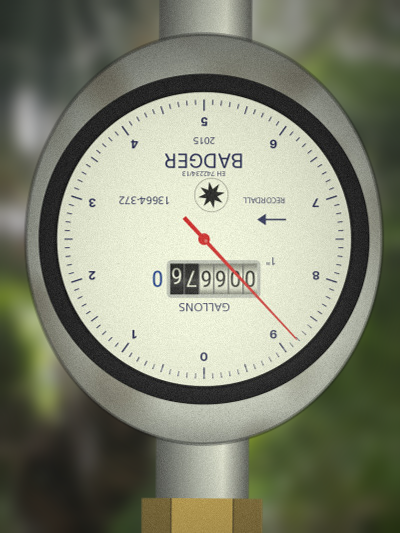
66758.8 gal
